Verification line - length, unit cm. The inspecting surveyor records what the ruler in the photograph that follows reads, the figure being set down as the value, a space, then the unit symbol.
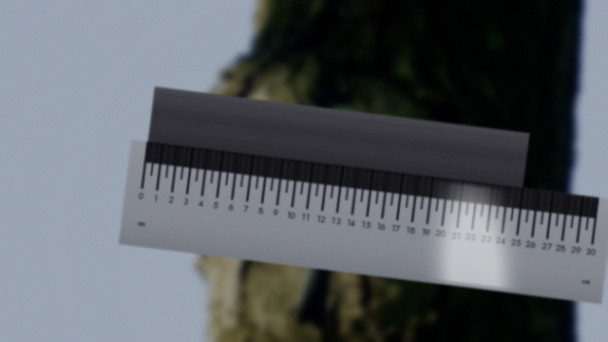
25 cm
